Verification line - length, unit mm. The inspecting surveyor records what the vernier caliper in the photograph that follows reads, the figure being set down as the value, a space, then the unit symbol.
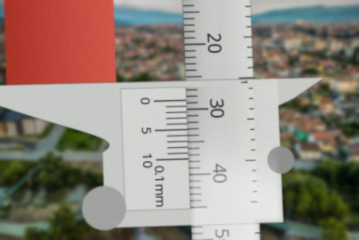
28.6 mm
